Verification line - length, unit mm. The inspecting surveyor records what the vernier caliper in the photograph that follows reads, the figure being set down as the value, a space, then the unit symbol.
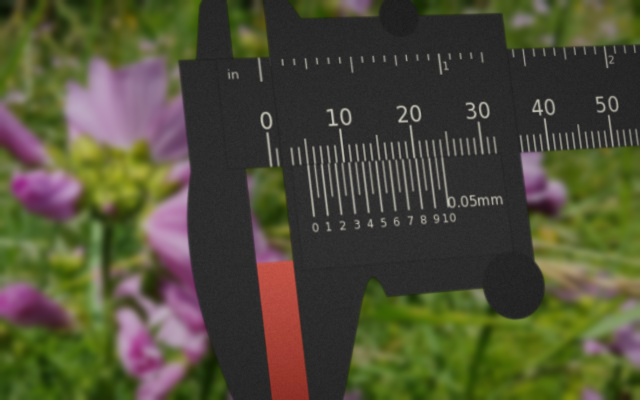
5.0 mm
